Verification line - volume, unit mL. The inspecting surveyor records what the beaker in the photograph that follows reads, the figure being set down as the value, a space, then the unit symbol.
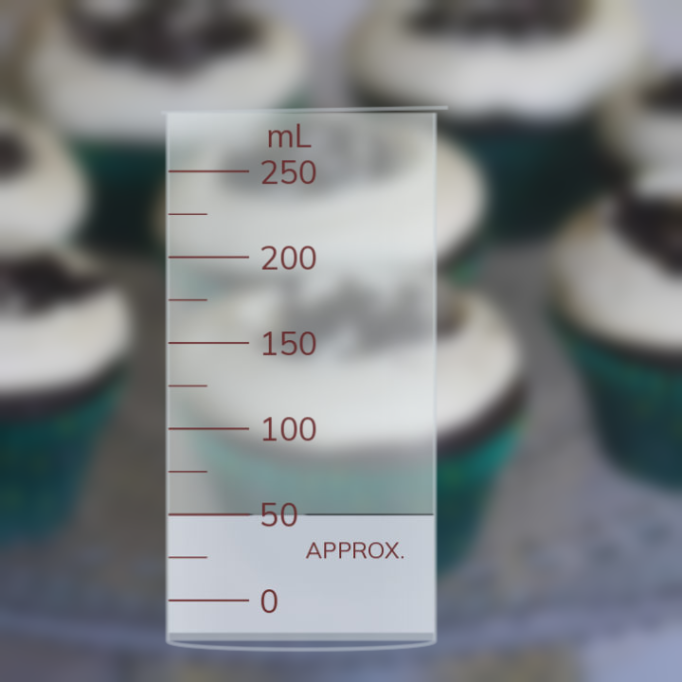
50 mL
